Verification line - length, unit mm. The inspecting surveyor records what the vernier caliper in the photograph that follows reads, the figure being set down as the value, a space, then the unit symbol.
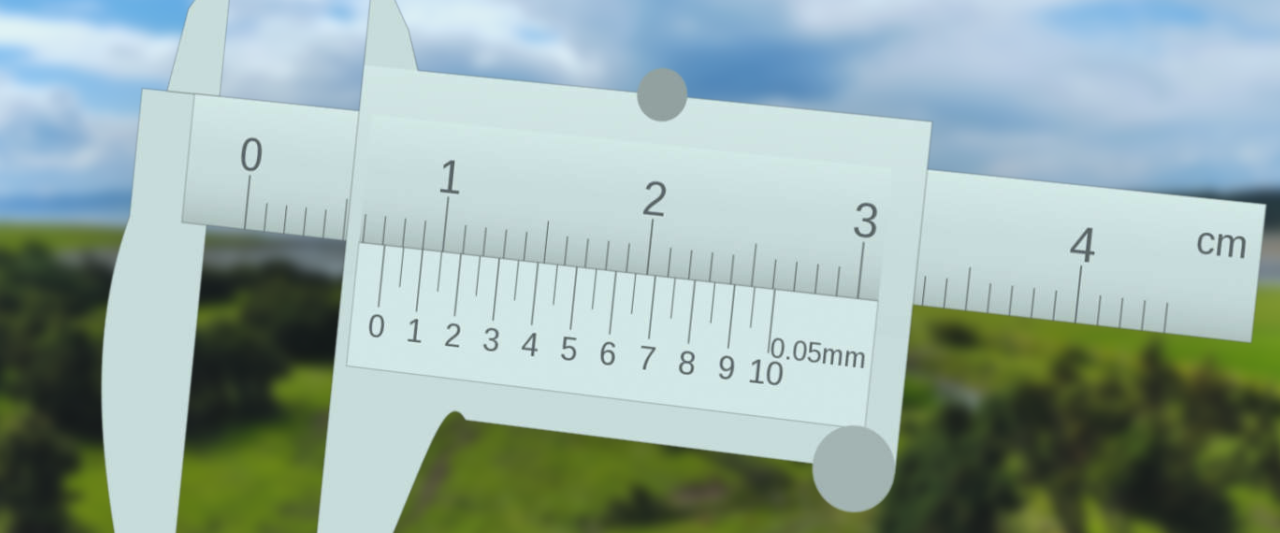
7.1 mm
